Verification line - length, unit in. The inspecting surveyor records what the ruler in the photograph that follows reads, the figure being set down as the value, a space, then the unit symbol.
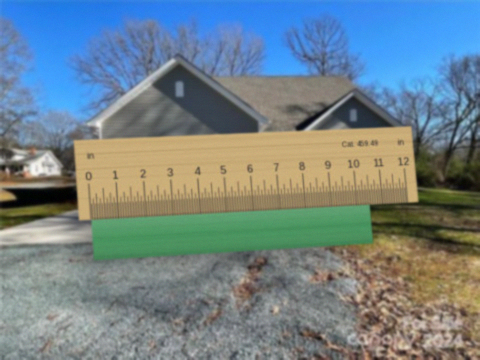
10.5 in
